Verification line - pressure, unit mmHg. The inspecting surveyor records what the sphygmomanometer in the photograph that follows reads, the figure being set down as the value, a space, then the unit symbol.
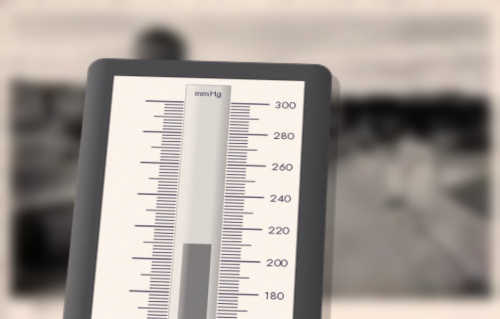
210 mmHg
